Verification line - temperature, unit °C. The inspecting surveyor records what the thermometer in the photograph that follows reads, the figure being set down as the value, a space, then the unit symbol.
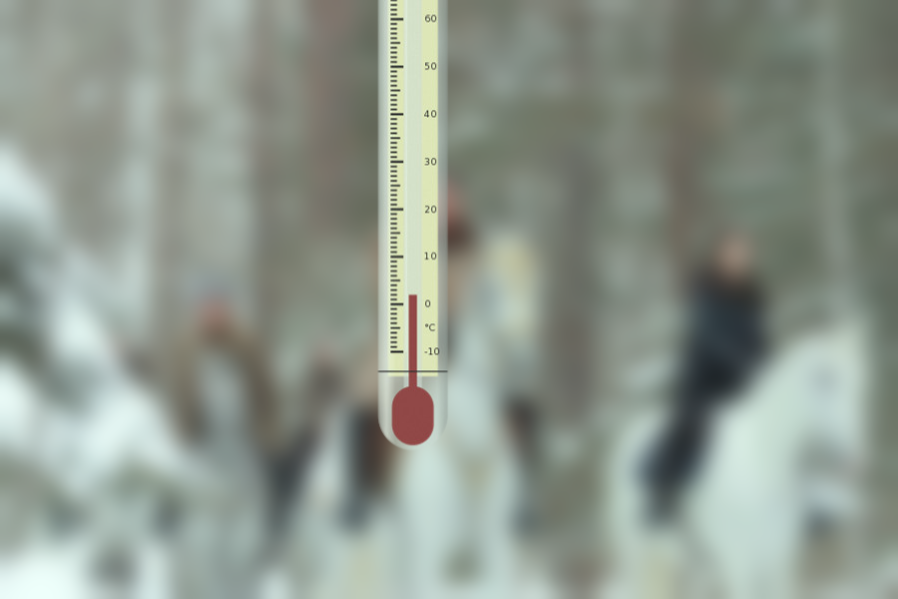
2 °C
